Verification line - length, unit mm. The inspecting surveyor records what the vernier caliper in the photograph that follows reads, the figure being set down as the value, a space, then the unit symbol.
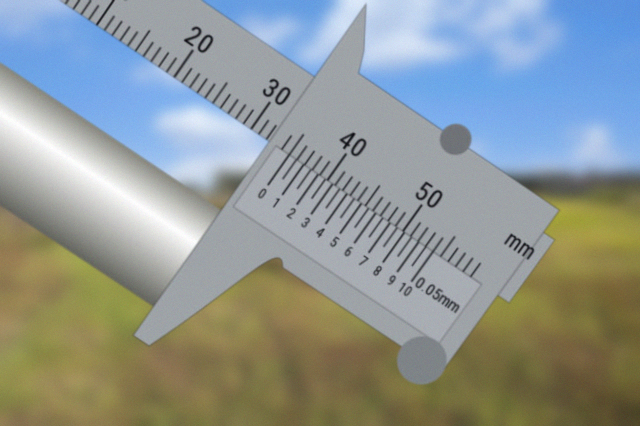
35.0 mm
